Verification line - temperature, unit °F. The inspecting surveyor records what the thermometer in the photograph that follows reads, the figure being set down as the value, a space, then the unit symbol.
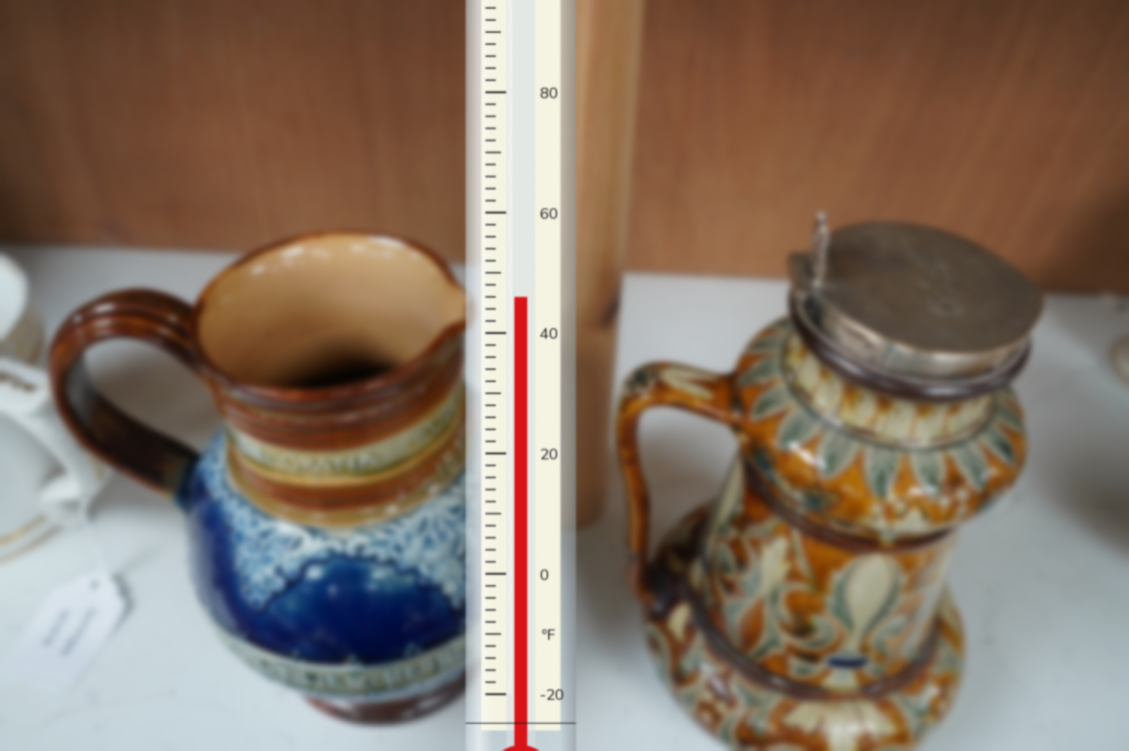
46 °F
